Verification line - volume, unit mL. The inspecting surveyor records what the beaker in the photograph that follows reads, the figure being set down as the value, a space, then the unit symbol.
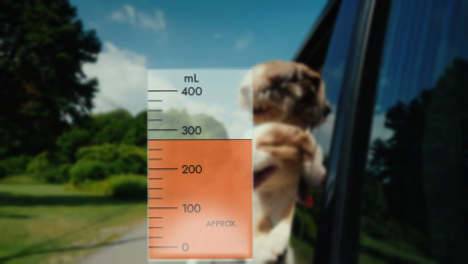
275 mL
